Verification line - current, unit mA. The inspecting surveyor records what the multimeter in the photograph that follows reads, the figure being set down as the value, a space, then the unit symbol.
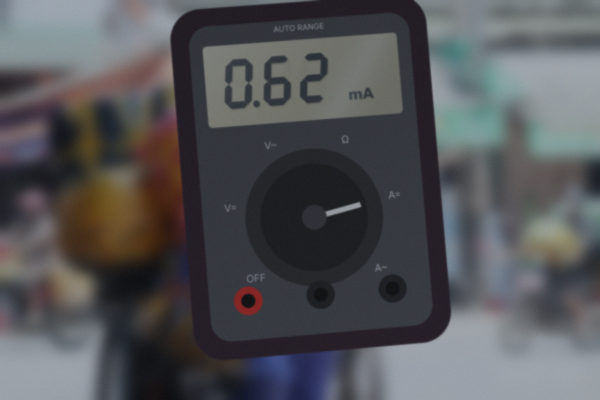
0.62 mA
